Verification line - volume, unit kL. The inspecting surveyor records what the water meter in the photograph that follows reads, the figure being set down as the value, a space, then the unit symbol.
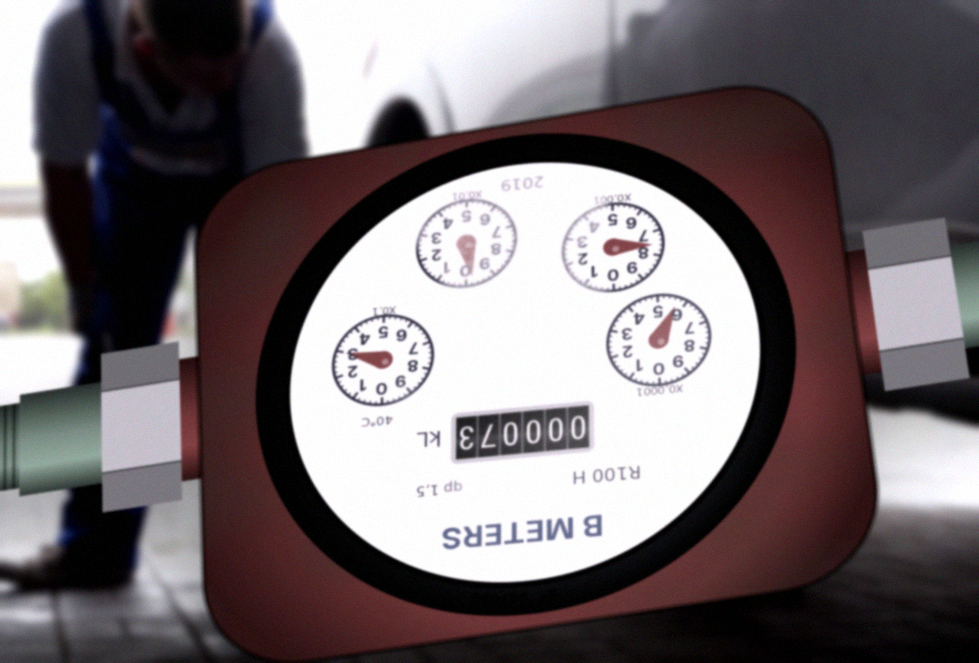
73.2975 kL
